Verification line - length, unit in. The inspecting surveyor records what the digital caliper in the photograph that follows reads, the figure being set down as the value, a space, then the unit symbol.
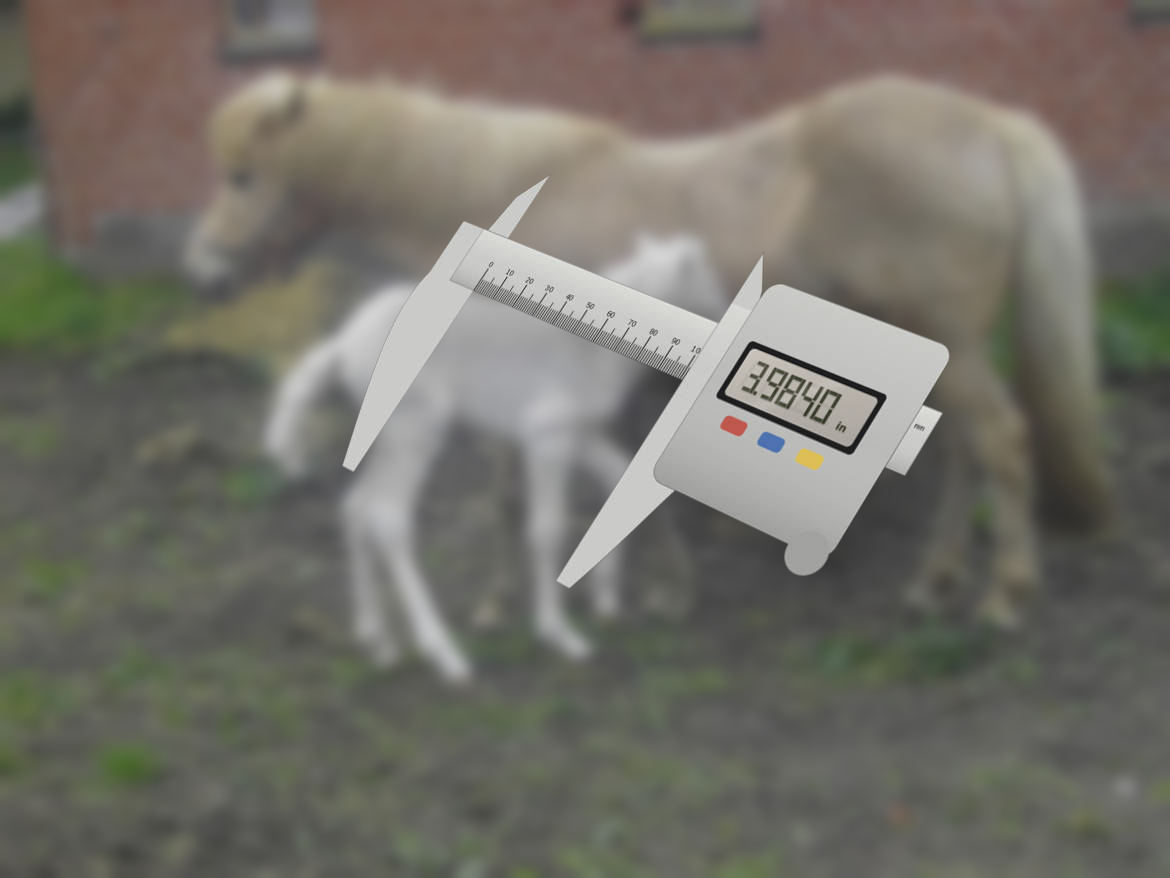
3.9840 in
